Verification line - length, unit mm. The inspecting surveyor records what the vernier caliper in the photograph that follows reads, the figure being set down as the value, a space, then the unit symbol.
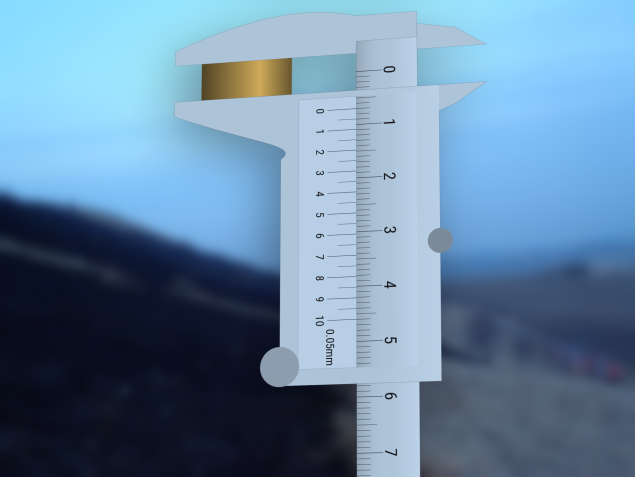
7.0 mm
